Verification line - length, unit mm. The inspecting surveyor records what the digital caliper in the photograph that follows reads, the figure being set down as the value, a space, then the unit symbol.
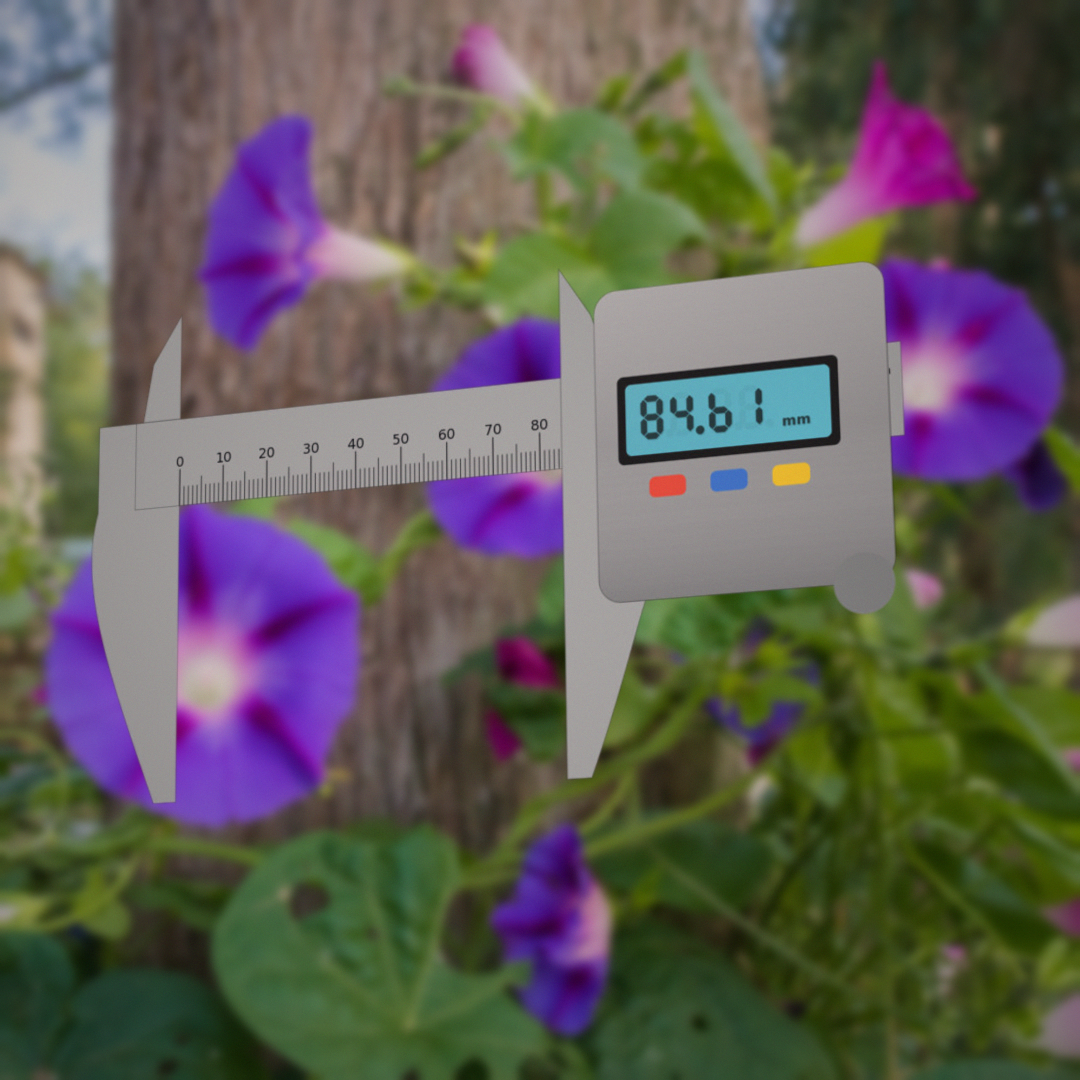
84.61 mm
